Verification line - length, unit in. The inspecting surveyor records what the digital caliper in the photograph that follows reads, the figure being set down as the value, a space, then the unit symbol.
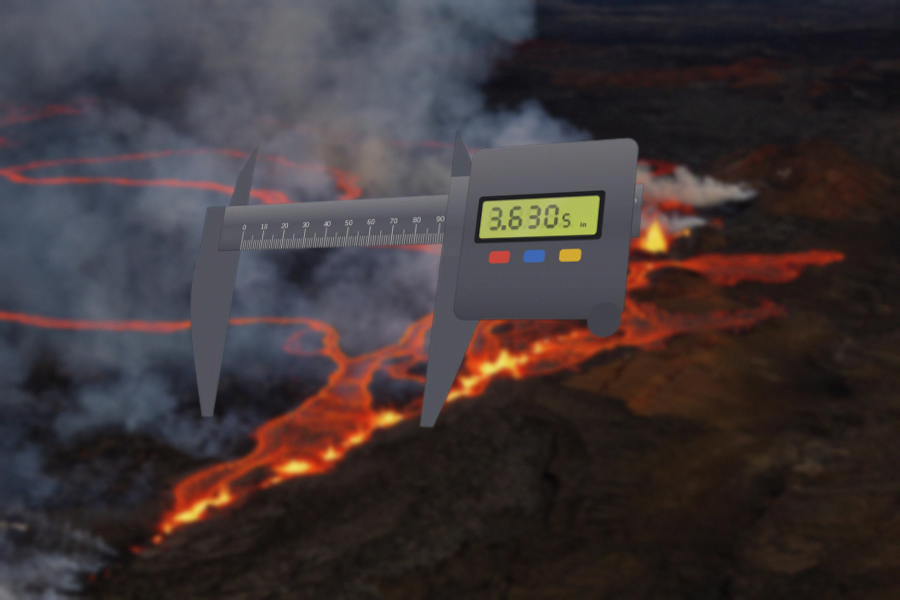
3.6305 in
